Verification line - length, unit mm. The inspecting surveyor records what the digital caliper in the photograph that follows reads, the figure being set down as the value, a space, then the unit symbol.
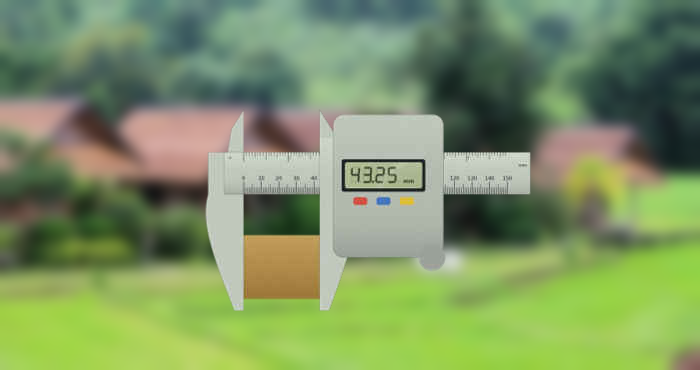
43.25 mm
